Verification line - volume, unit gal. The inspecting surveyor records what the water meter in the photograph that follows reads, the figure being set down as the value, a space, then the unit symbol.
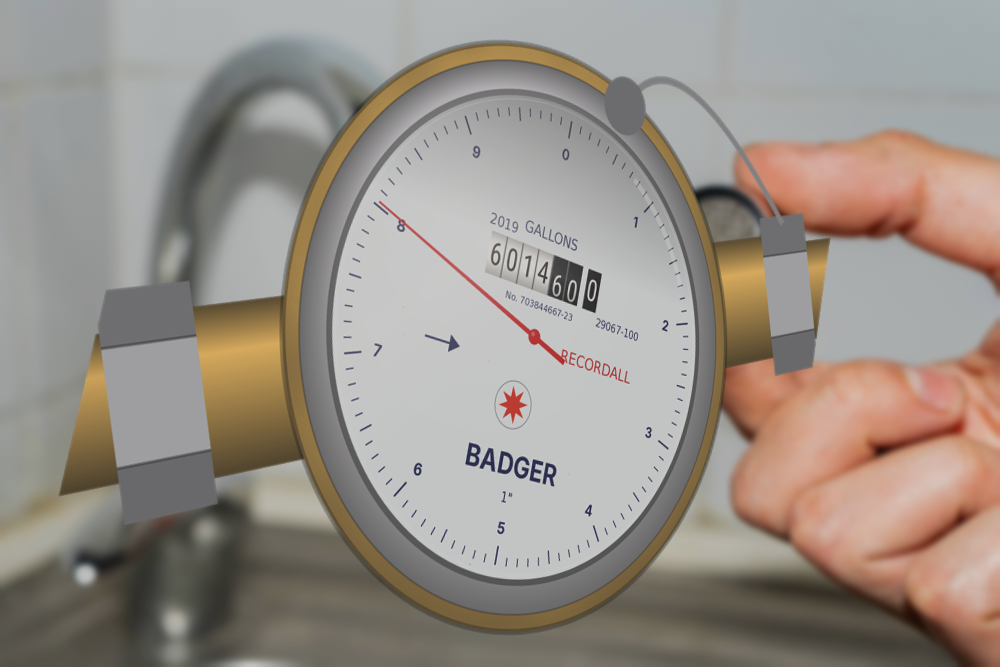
6014598.0 gal
